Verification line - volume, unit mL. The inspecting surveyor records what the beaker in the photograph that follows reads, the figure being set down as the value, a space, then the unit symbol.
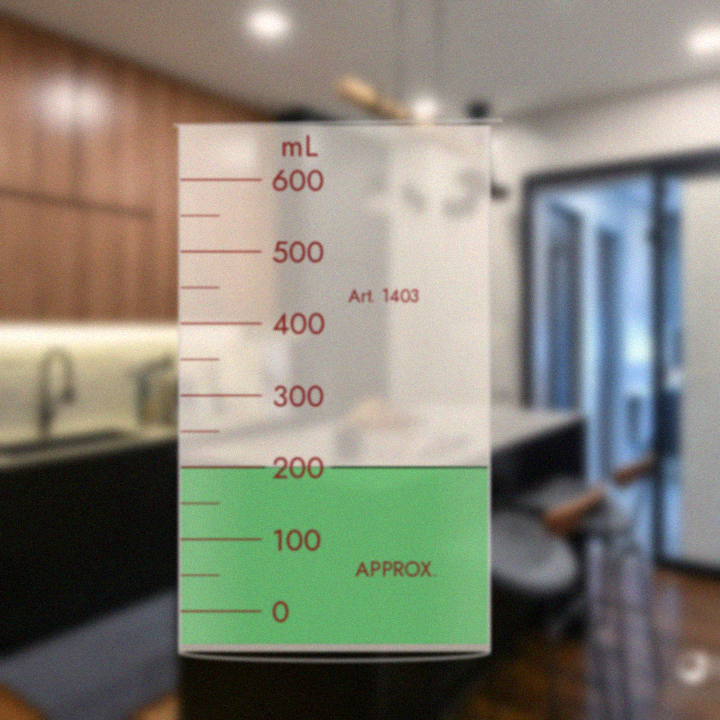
200 mL
